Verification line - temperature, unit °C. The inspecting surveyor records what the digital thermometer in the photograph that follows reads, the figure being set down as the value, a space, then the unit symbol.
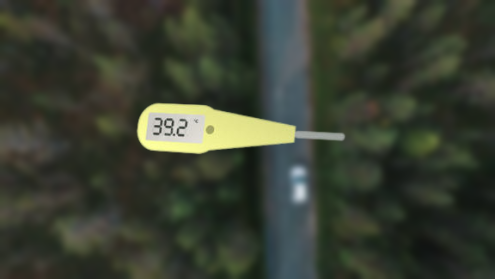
39.2 °C
